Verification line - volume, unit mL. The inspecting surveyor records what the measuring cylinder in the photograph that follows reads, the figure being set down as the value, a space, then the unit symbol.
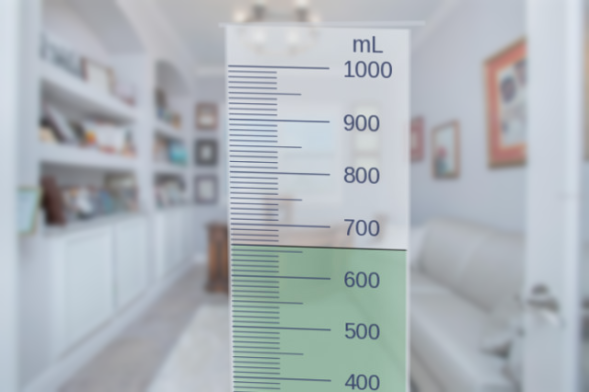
660 mL
